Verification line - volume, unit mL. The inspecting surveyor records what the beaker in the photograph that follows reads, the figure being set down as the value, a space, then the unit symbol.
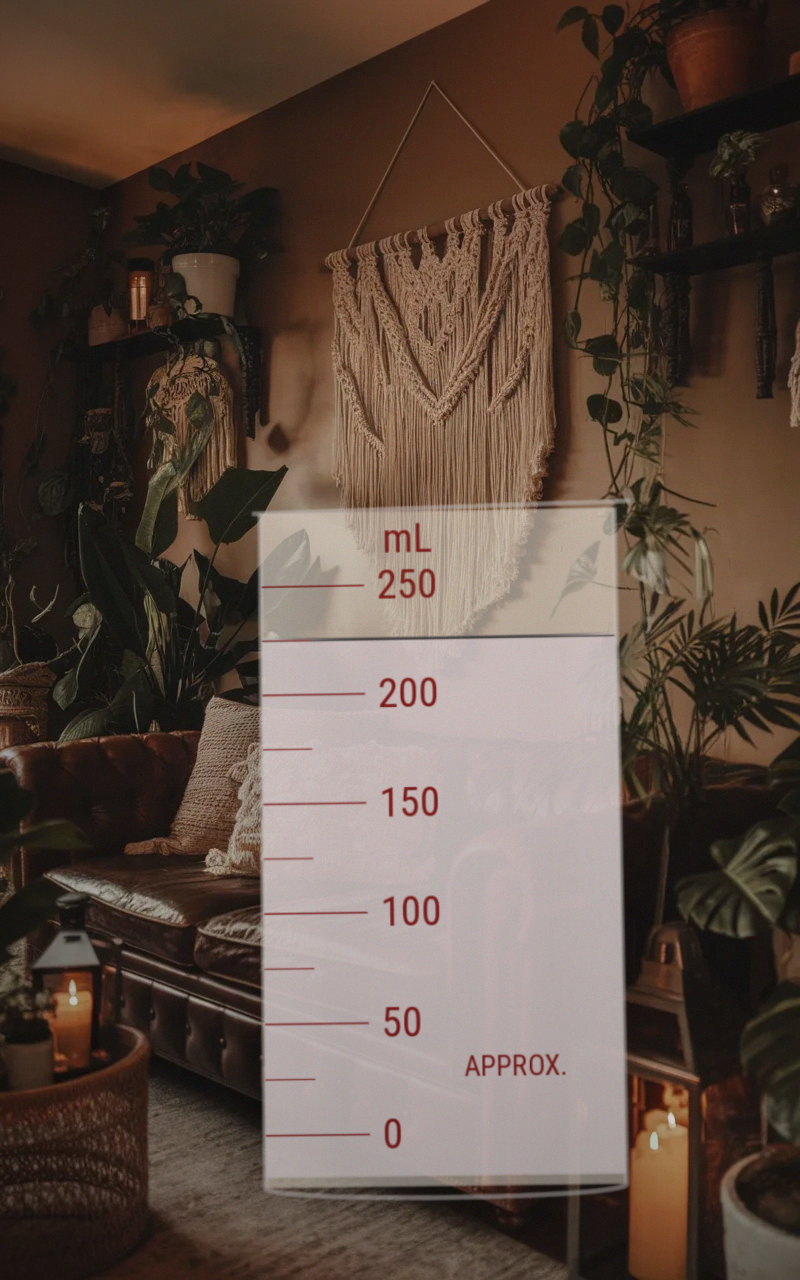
225 mL
